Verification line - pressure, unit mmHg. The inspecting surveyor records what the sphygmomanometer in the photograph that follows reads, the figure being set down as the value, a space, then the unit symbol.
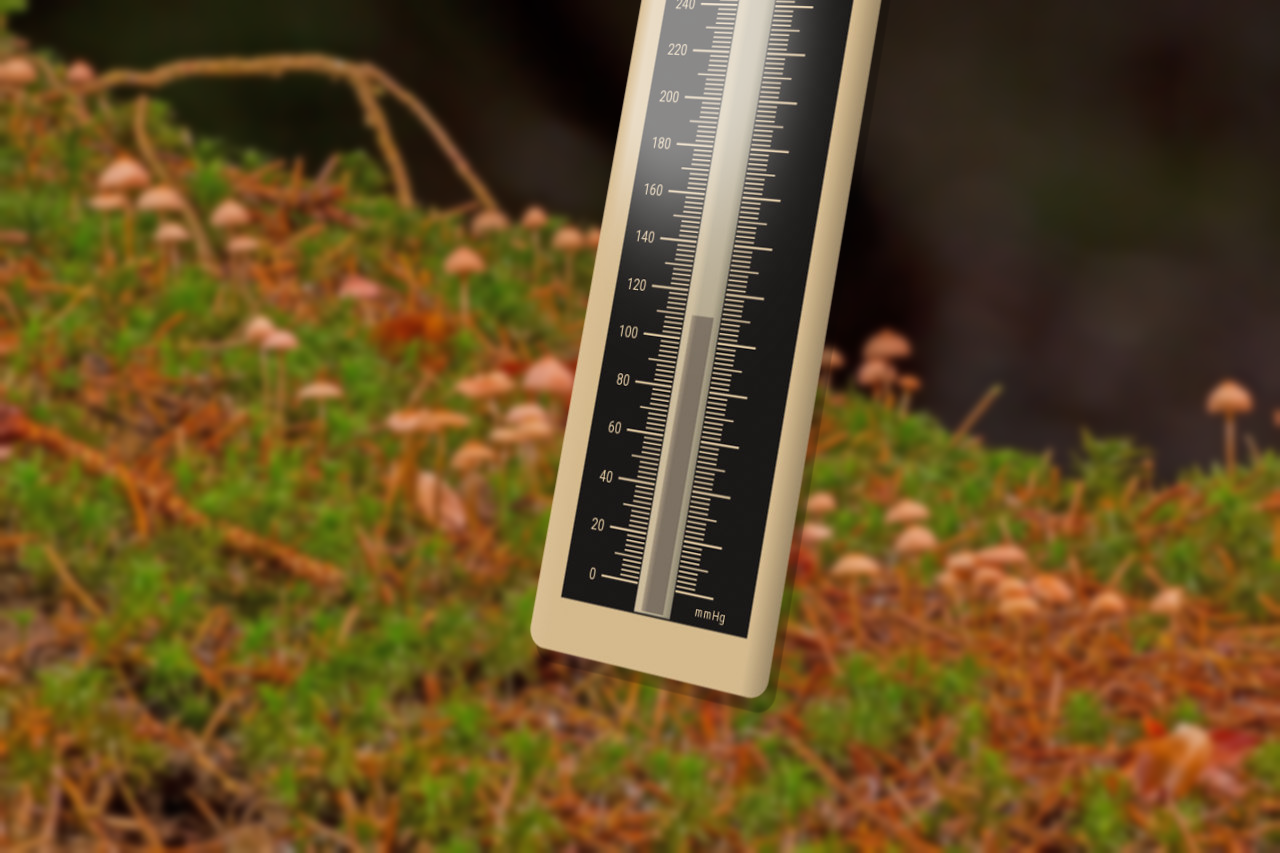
110 mmHg
